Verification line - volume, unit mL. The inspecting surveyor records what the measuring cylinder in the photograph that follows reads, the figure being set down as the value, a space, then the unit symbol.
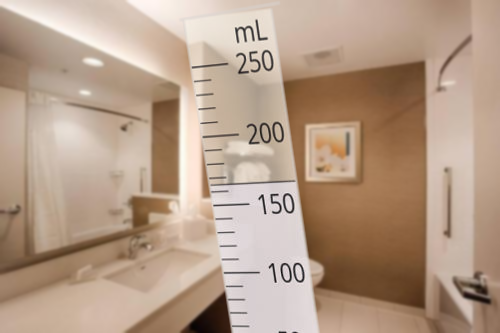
165 mL
